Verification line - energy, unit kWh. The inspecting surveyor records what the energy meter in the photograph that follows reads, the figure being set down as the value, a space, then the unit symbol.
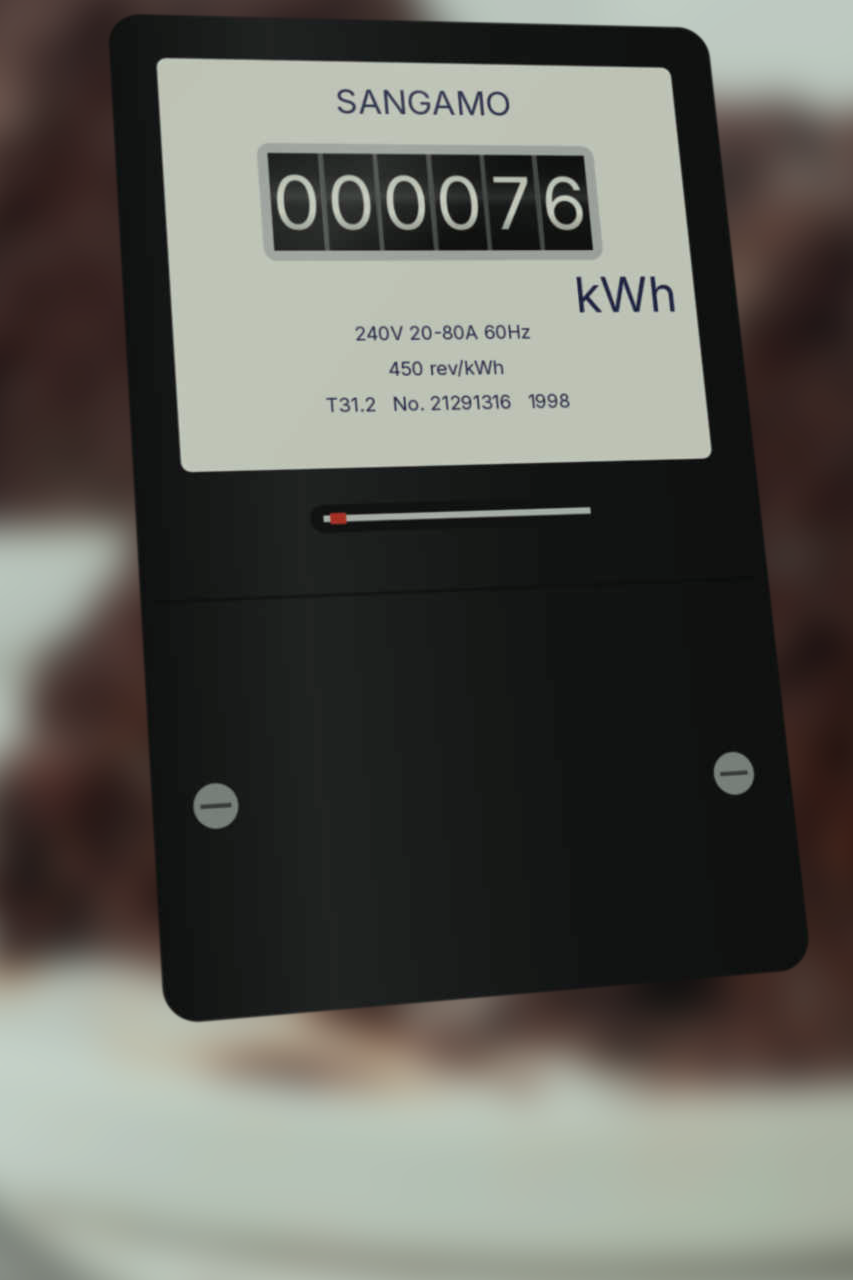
76 kWh
